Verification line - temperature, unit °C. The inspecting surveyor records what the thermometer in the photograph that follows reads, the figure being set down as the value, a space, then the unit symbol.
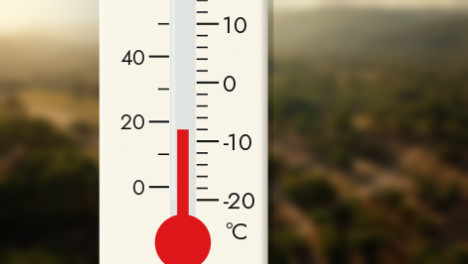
-8 °C
